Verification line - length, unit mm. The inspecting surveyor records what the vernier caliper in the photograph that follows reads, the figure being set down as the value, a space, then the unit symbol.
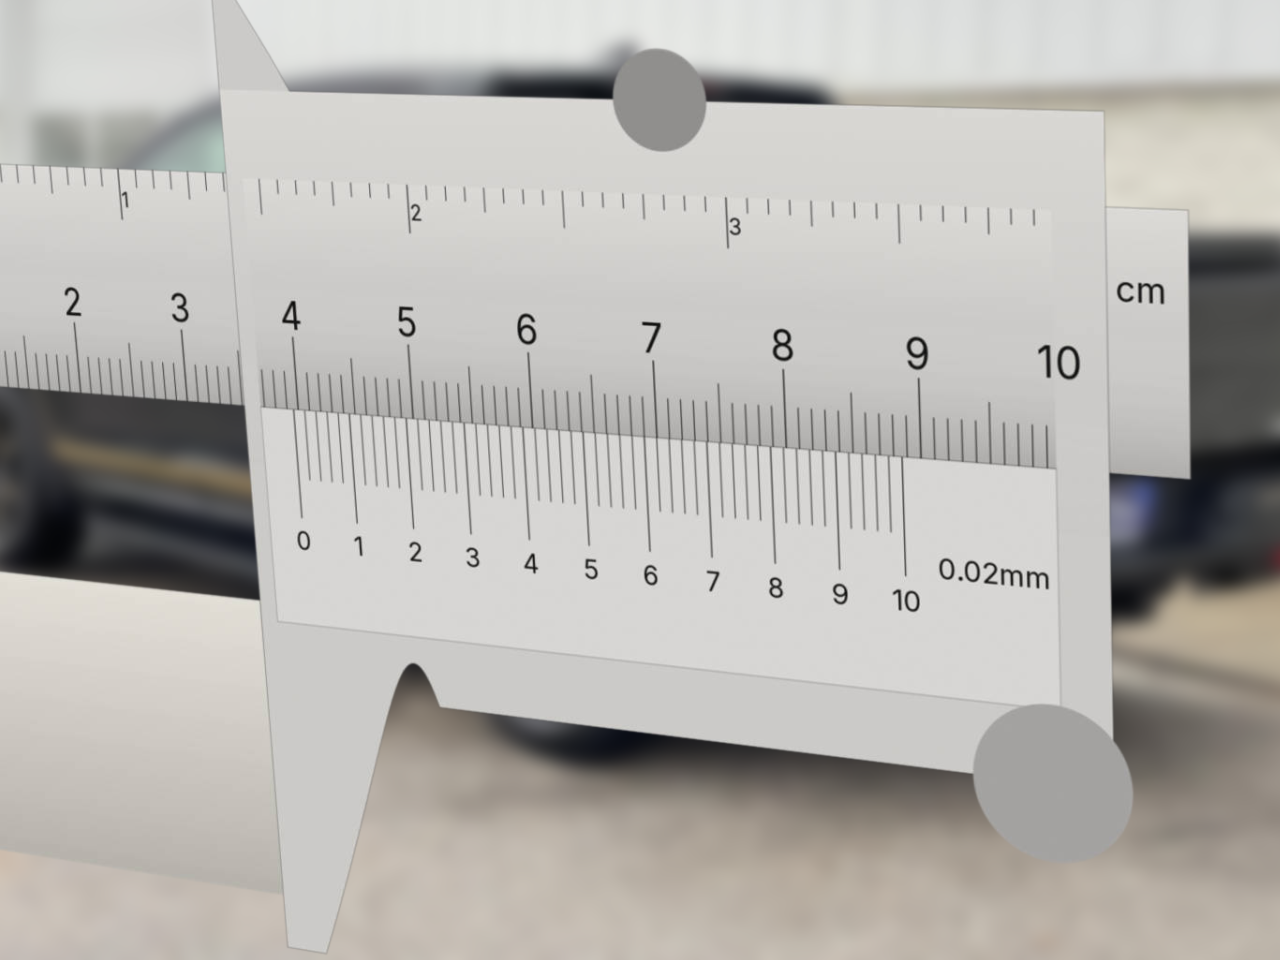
39.6 mm
